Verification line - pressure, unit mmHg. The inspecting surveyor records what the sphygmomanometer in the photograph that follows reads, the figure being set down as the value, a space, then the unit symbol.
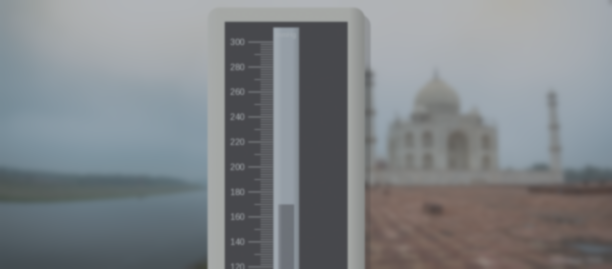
170 mmHg
